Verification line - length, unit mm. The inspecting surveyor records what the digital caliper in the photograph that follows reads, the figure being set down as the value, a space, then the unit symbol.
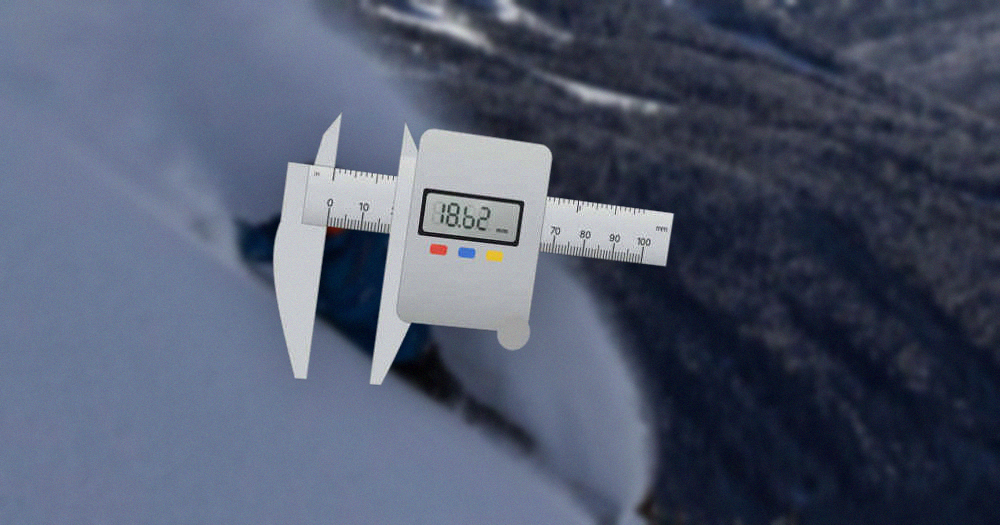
18.62 mm
